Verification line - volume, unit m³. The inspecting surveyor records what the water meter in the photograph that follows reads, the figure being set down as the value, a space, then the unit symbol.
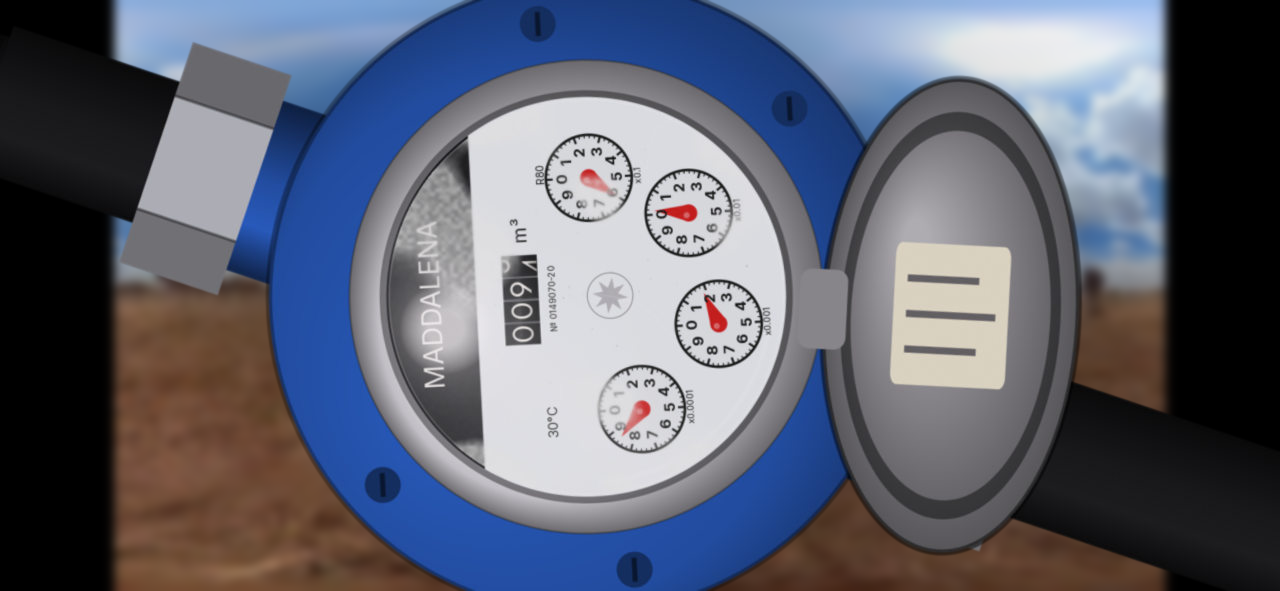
93.6018 m³
